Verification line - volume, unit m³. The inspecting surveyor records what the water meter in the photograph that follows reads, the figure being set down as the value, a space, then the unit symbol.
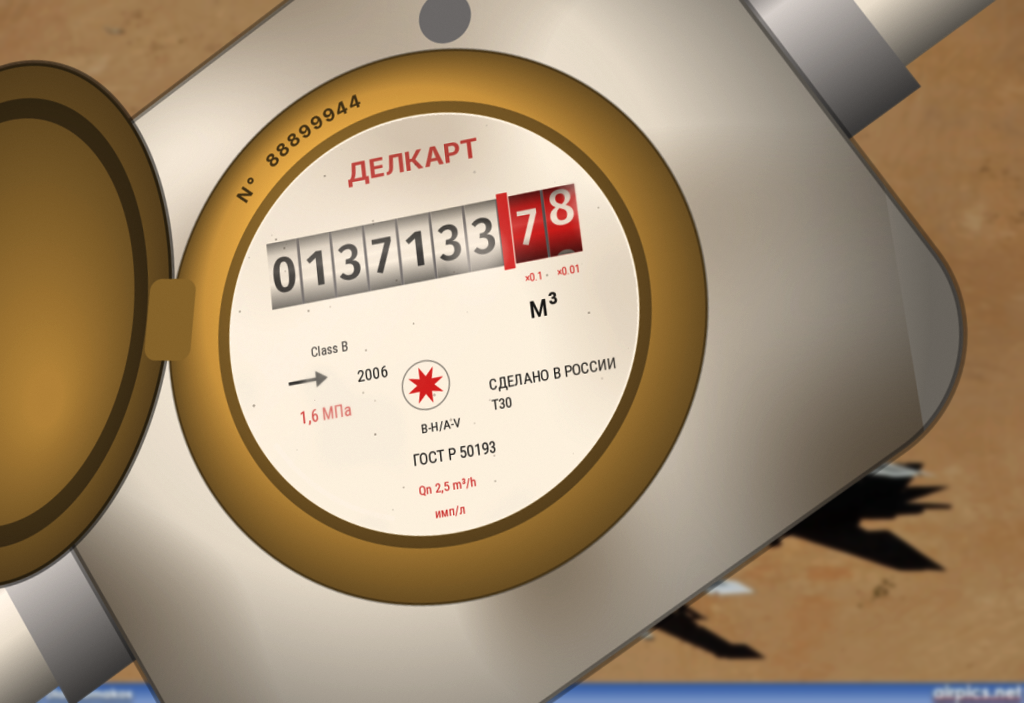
137133.78 m³
